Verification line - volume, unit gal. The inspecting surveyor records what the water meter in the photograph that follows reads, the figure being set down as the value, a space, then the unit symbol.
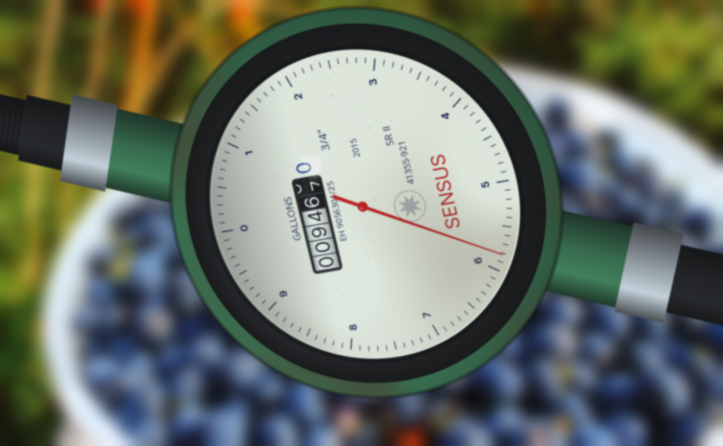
94665.8 gal
